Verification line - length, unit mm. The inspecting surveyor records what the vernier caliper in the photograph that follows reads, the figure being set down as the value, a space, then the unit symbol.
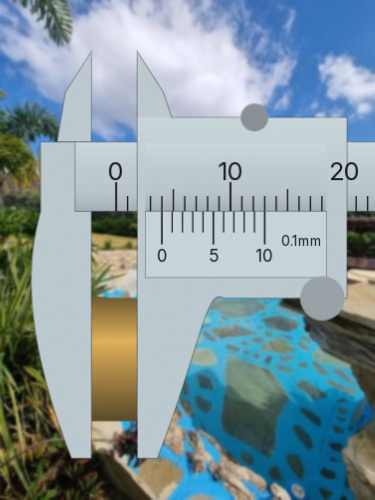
4.0 mm
